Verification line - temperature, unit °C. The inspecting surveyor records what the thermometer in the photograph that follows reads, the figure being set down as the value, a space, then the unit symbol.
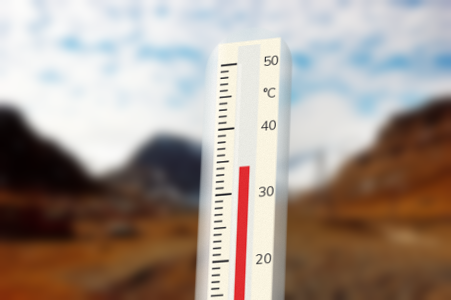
34 °C
